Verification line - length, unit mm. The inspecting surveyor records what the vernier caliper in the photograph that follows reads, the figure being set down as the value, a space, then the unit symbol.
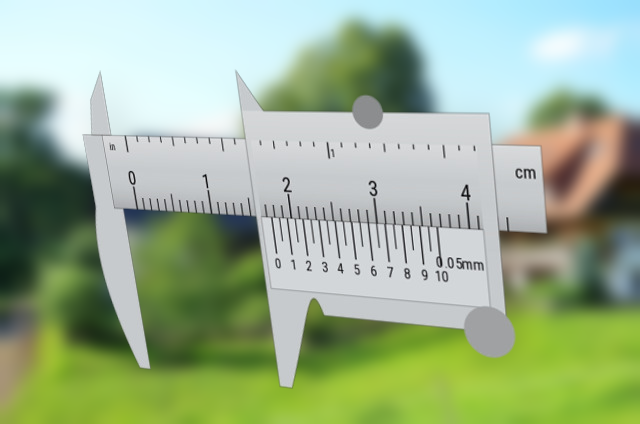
17.6 mm
